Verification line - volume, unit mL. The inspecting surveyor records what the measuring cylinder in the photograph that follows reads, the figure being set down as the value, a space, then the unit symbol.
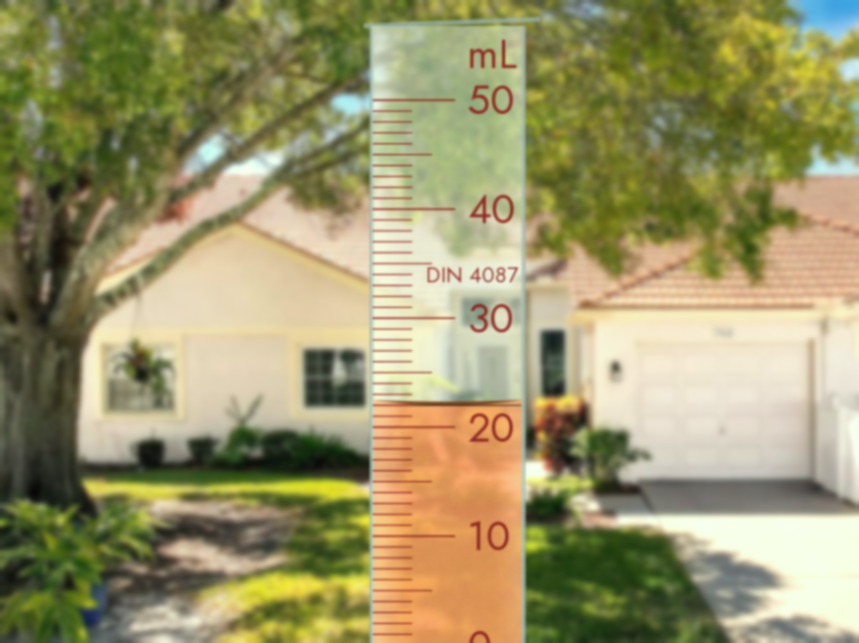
22 mL
